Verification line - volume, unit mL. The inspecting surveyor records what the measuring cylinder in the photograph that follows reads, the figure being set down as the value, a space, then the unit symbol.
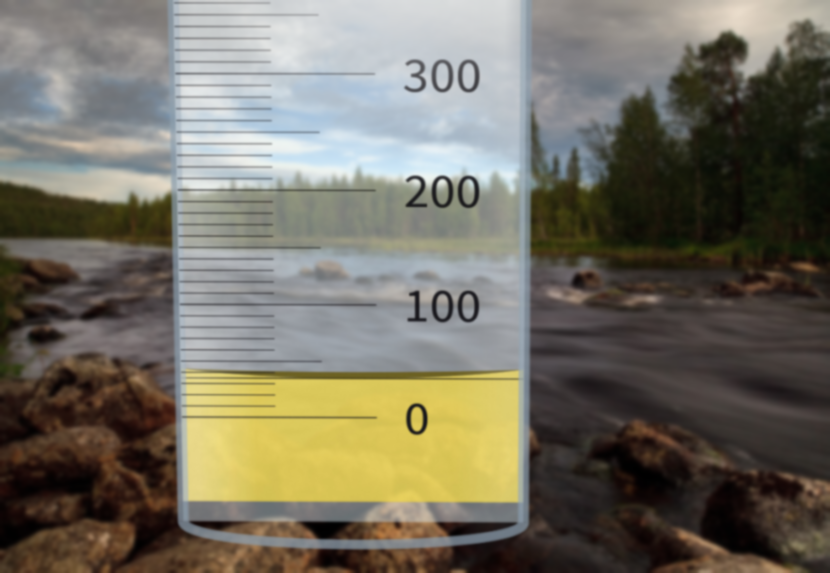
35 mL
